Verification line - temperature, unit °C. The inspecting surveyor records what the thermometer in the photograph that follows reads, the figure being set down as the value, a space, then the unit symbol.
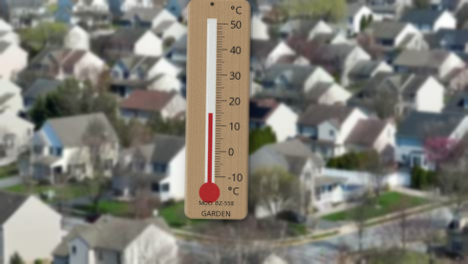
15 °C
